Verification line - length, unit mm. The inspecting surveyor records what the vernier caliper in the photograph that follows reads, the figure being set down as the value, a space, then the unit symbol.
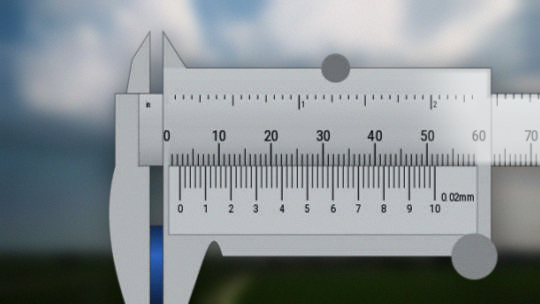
2.5 mm
